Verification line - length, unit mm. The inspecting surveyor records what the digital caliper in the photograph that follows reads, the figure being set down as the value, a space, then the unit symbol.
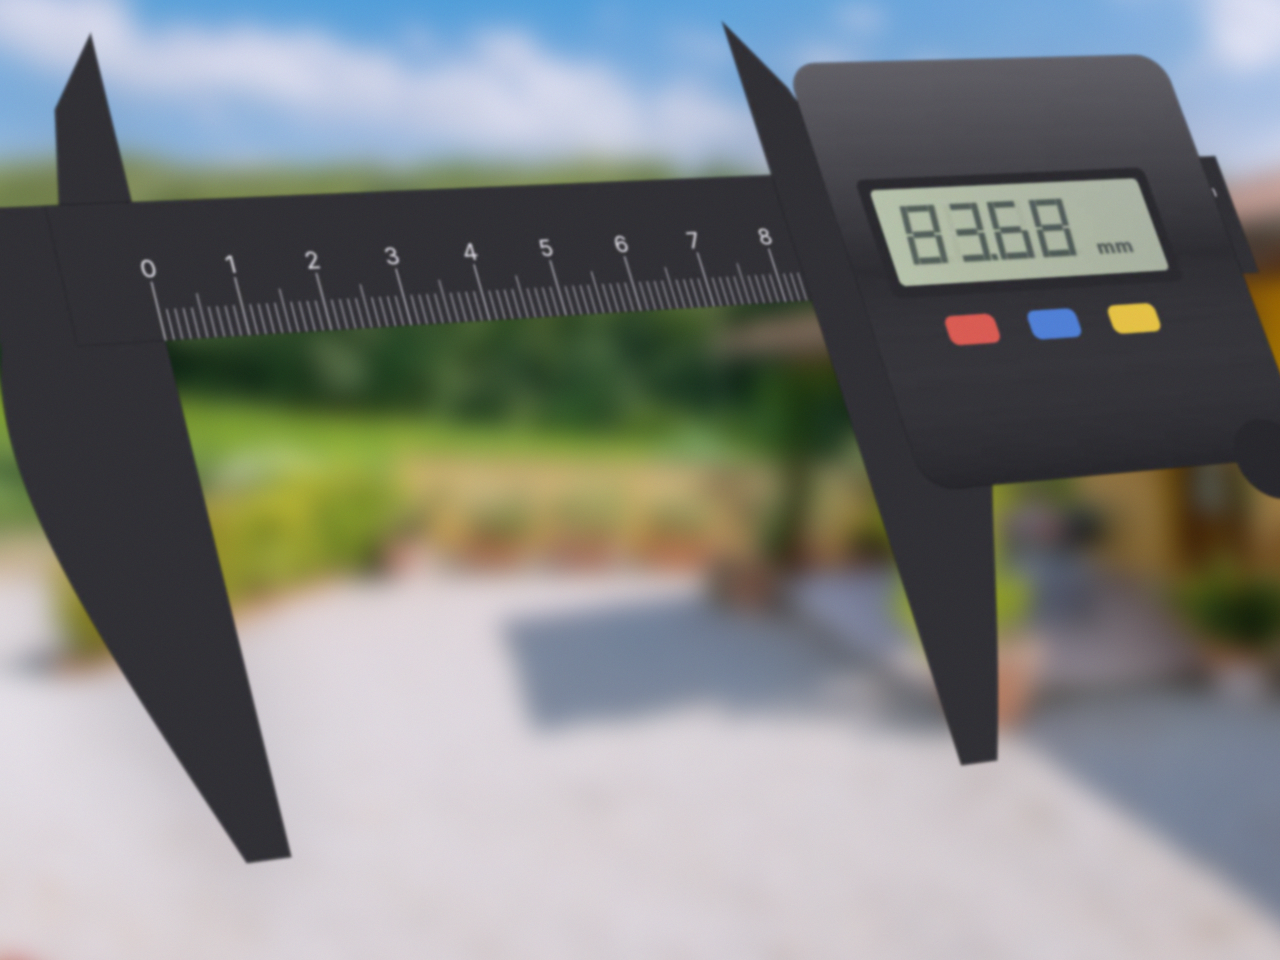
83.68 mm
